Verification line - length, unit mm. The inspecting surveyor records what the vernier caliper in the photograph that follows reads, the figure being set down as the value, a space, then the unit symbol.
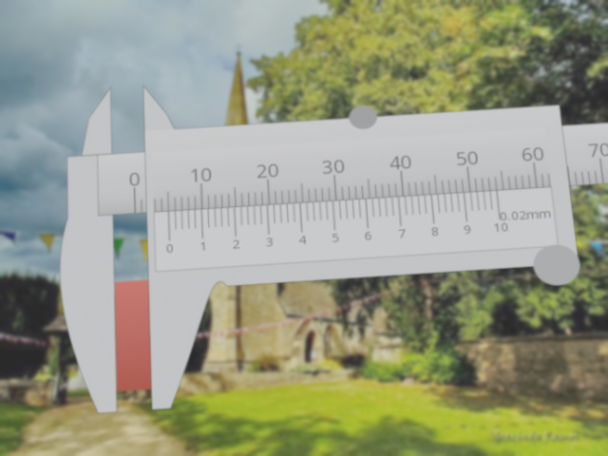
5.0 mm
